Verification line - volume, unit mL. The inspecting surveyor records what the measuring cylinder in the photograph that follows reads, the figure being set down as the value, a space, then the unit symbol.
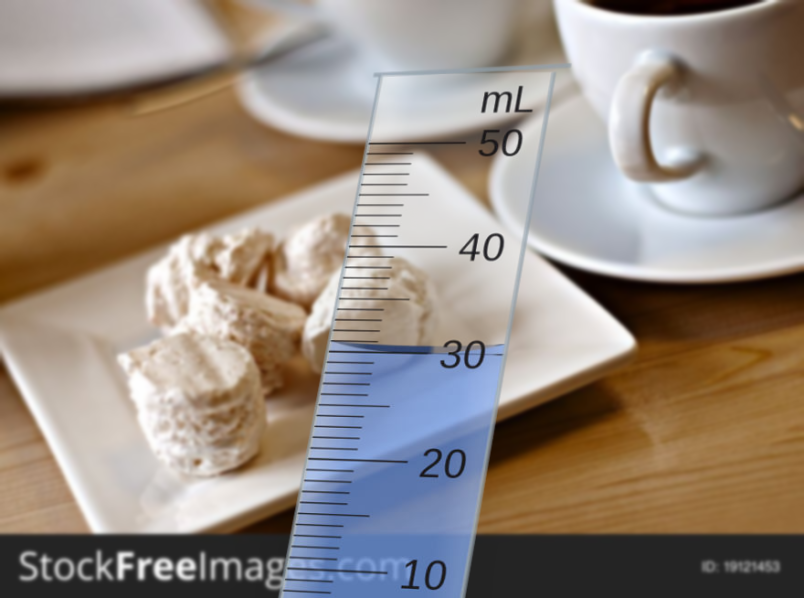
30 mL
